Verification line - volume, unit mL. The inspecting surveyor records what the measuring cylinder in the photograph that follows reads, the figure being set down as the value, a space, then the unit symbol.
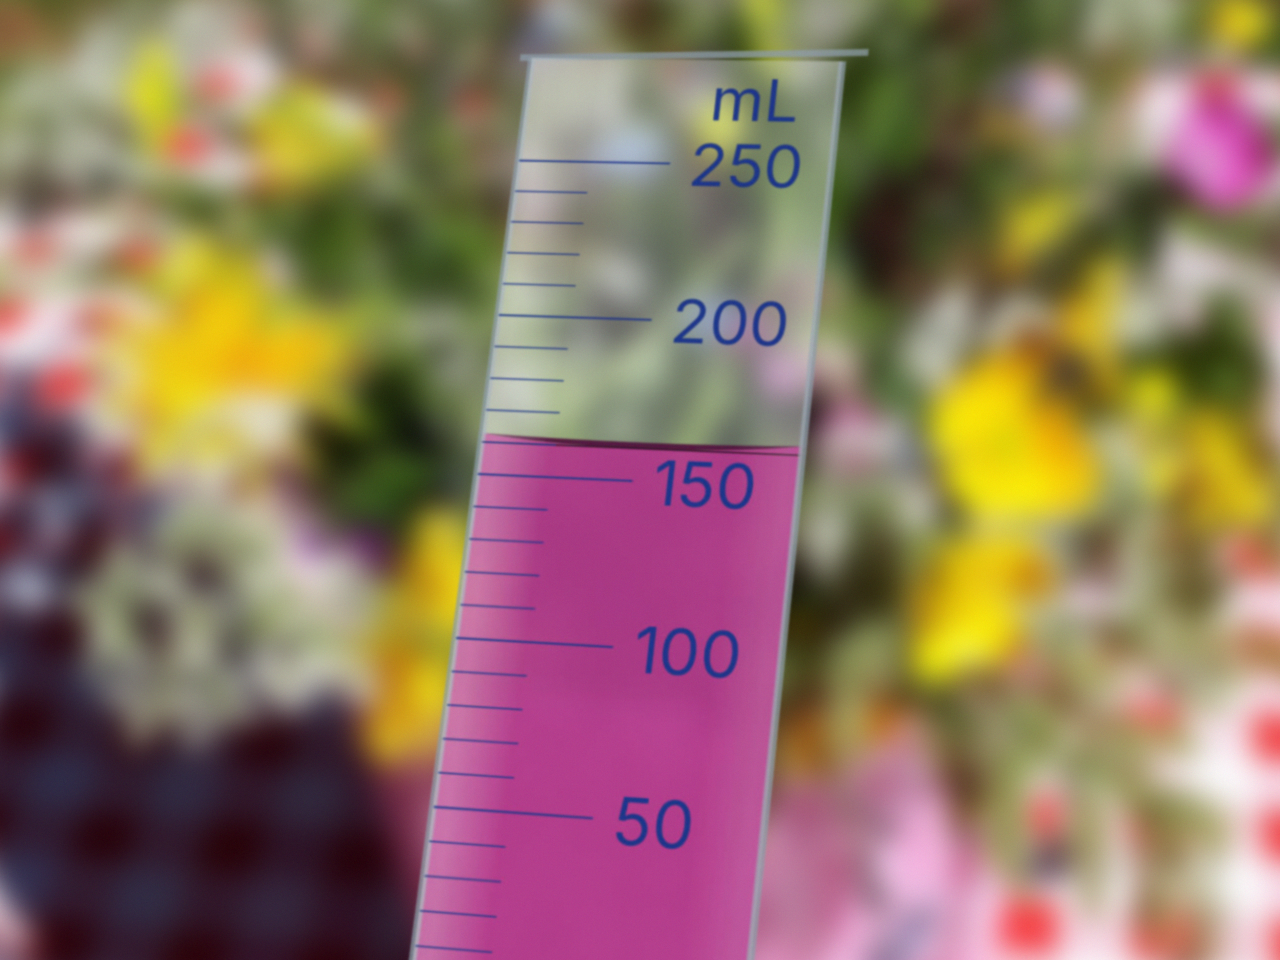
160 mL
